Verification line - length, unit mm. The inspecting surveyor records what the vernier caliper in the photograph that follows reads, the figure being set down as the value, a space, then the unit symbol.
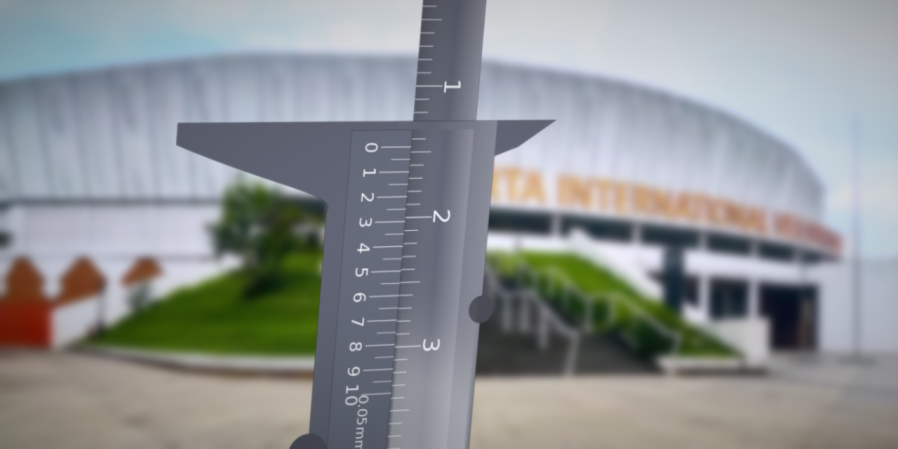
14.6 mm
